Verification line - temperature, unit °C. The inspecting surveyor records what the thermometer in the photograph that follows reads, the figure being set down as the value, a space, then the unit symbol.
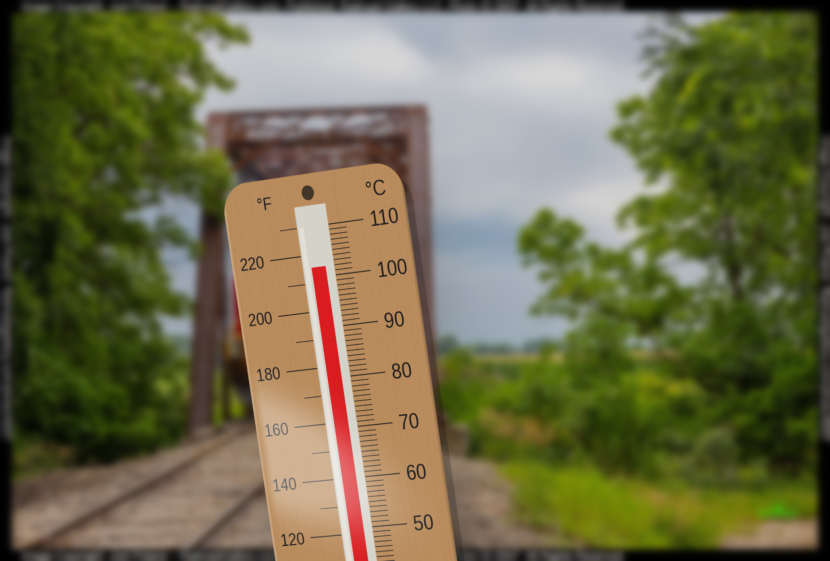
102 °C
